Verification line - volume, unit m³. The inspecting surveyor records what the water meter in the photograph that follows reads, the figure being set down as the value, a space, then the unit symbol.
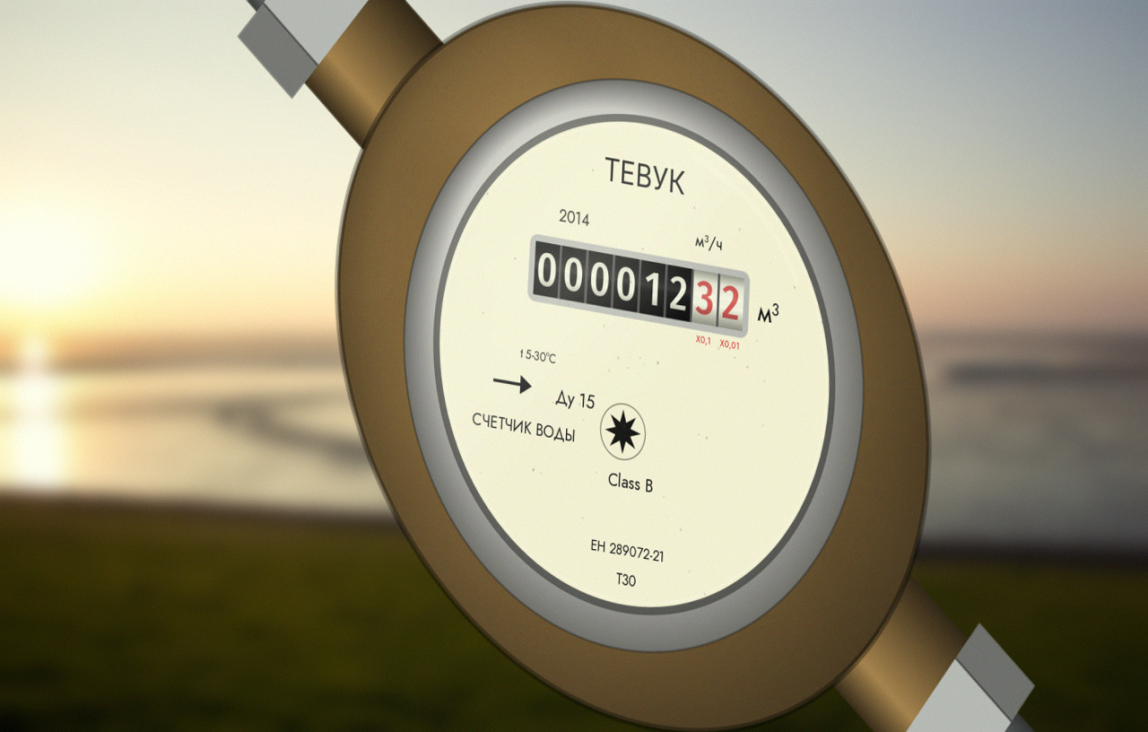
12.32 m³
